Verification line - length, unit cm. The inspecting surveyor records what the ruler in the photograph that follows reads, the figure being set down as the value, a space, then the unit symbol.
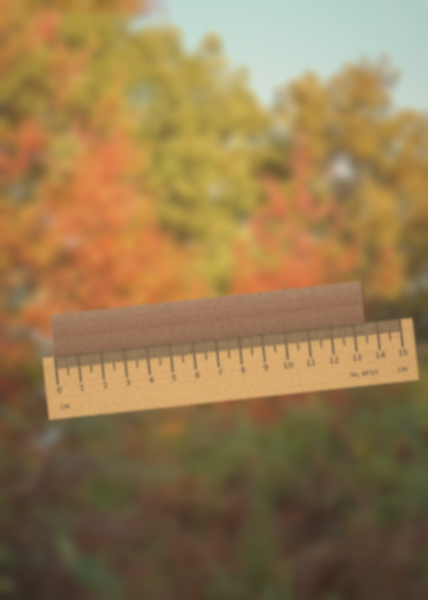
13.5 cm
